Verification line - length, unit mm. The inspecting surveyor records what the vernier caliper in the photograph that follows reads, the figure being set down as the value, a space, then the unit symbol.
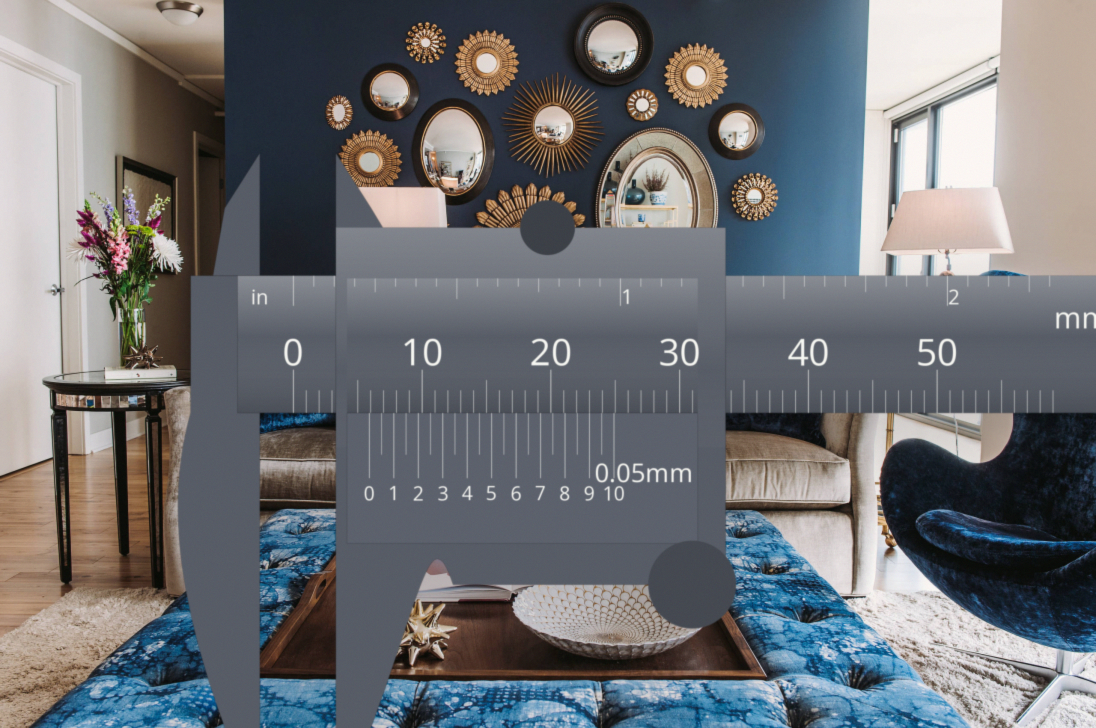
5.9 mm
